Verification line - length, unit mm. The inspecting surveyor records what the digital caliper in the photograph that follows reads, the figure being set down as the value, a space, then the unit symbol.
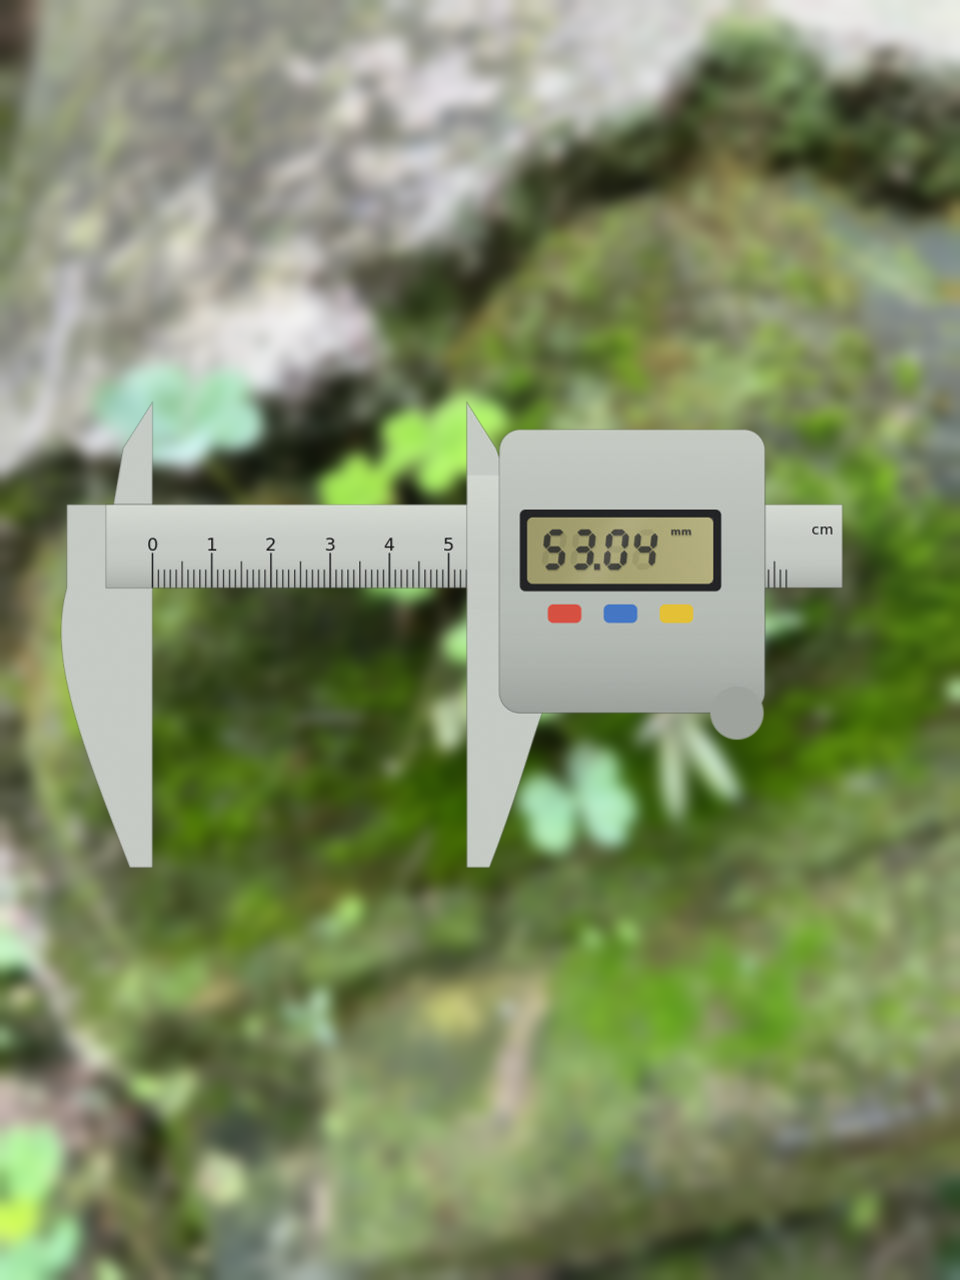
53.04 mm
